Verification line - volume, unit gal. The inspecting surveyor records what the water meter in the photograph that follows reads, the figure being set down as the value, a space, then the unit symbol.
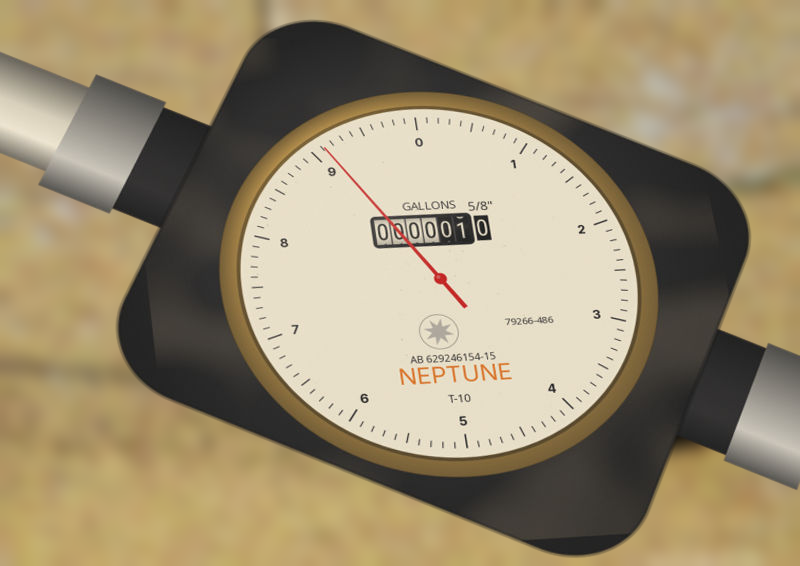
9.1 gal
